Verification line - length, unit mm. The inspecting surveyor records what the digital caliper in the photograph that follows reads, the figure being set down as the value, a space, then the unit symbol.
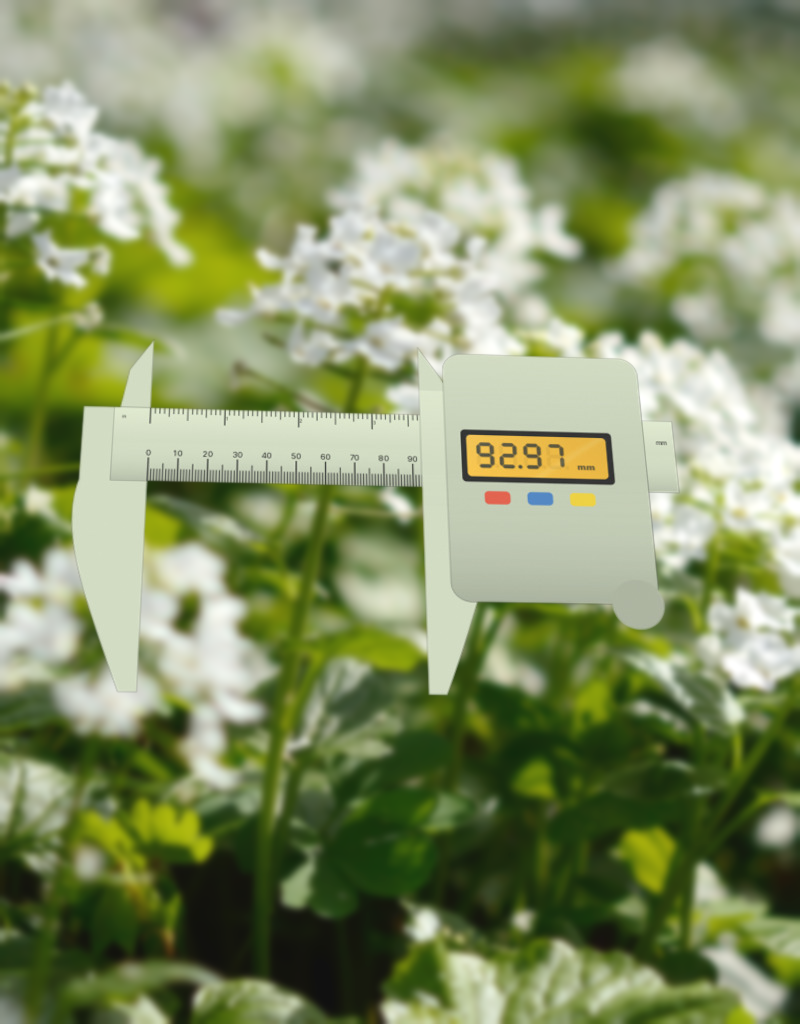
92.97 mm
